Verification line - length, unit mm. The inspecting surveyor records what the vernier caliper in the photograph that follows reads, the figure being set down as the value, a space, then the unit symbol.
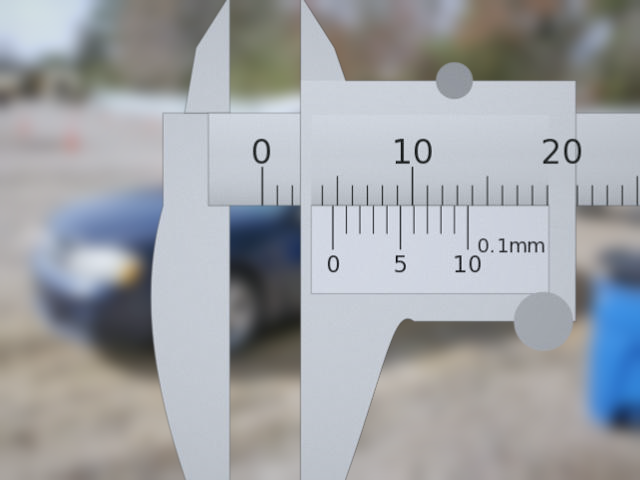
4.7 mm
